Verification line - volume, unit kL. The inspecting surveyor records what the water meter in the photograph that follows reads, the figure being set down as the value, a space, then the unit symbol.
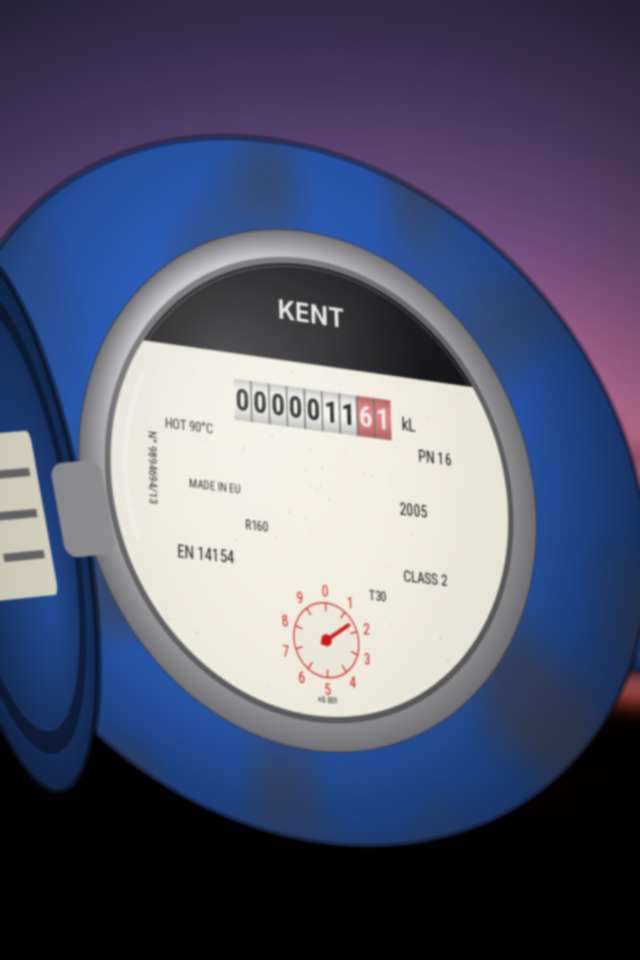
11.611 kL
